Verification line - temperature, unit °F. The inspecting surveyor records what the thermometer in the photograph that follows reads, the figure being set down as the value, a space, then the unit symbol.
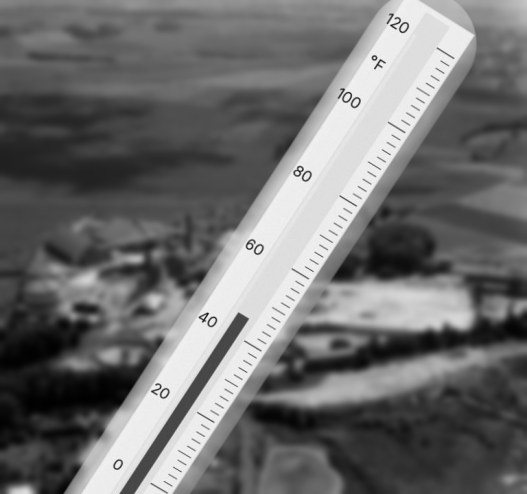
45 °F
